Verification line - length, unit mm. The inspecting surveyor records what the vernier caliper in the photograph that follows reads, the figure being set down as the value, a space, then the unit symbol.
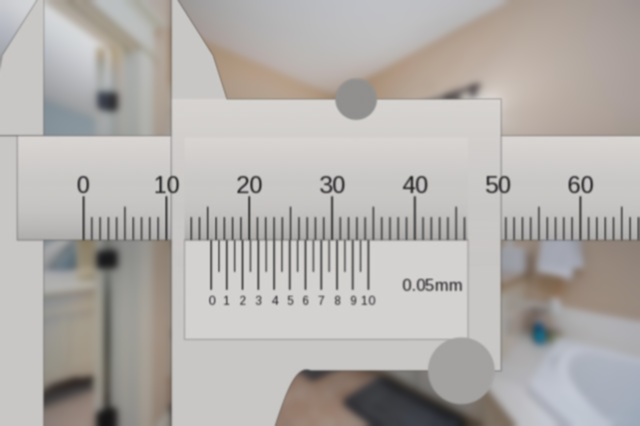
15.4 mm
